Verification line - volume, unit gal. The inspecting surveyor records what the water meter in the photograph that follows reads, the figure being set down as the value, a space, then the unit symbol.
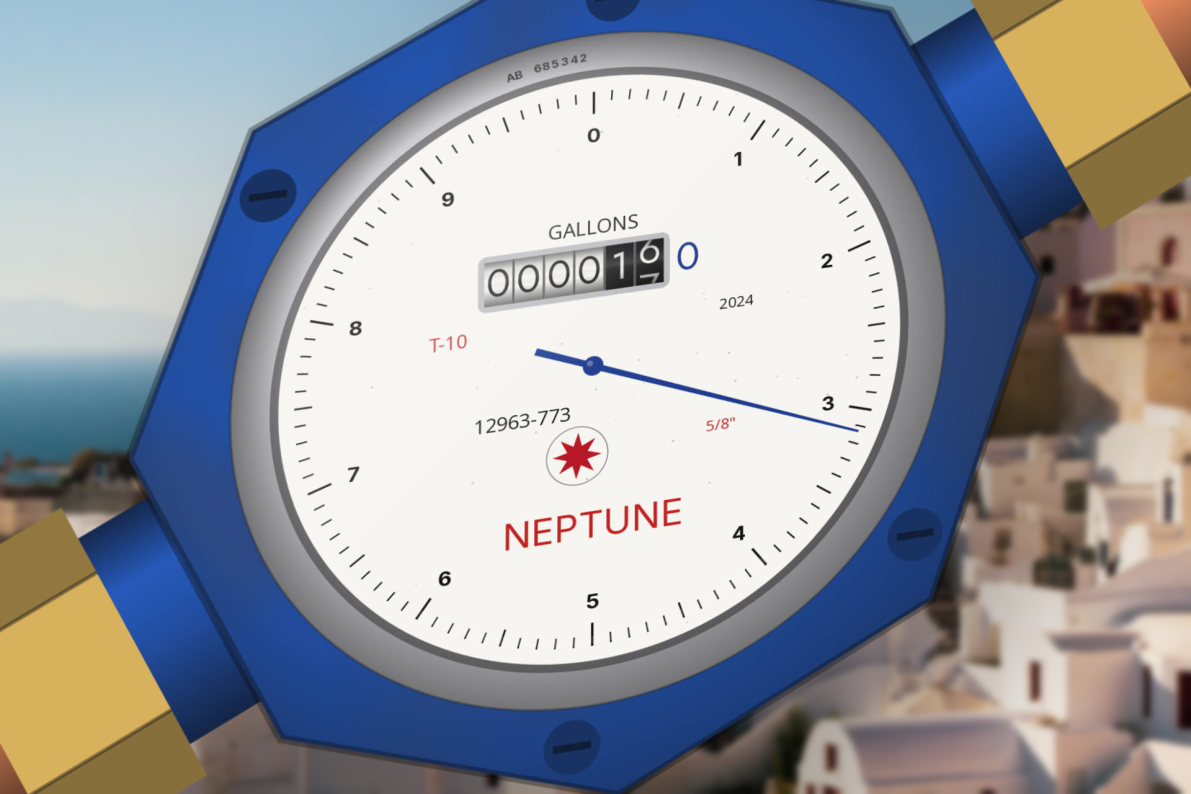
163.1 gal
